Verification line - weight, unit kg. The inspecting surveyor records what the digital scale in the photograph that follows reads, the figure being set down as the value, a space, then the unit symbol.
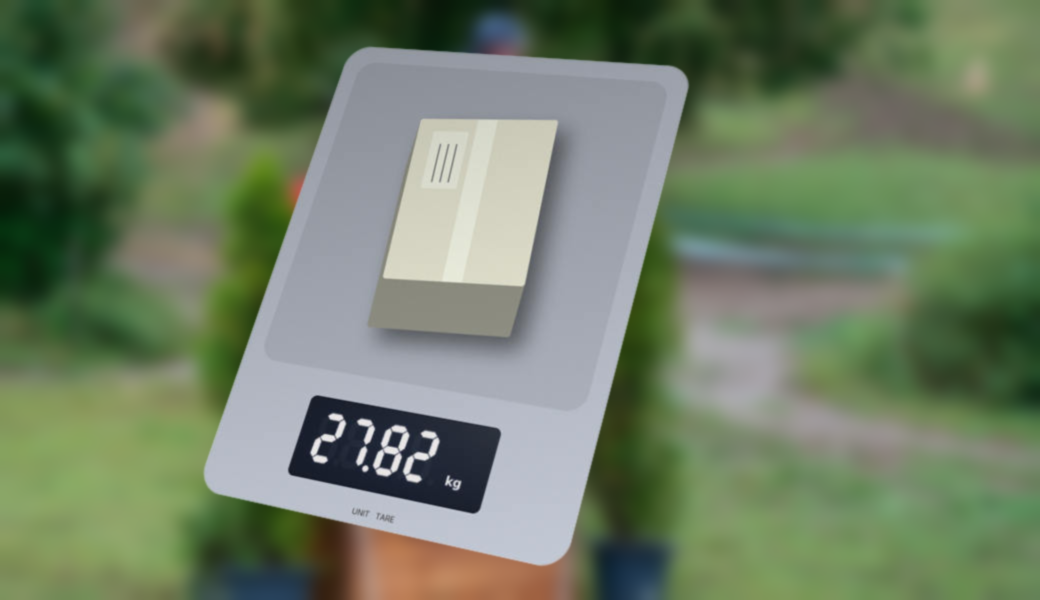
27.82 kg
